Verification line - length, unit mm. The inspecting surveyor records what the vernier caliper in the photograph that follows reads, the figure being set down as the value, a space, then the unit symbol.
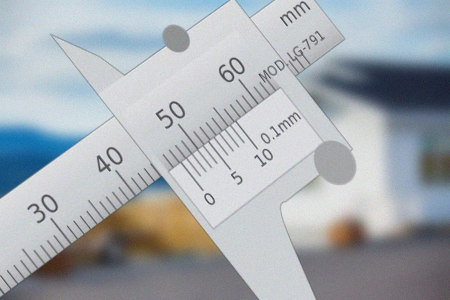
47.2 mm
